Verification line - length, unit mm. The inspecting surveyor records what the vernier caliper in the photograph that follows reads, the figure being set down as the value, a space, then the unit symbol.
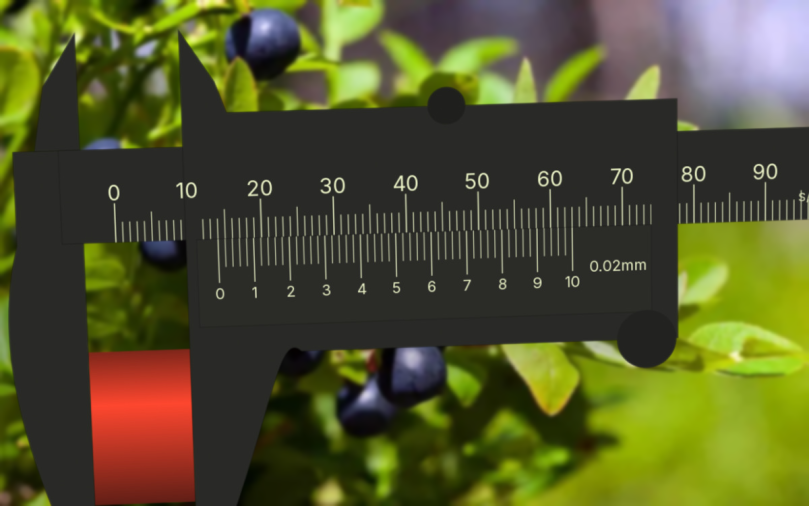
14.0 mm
